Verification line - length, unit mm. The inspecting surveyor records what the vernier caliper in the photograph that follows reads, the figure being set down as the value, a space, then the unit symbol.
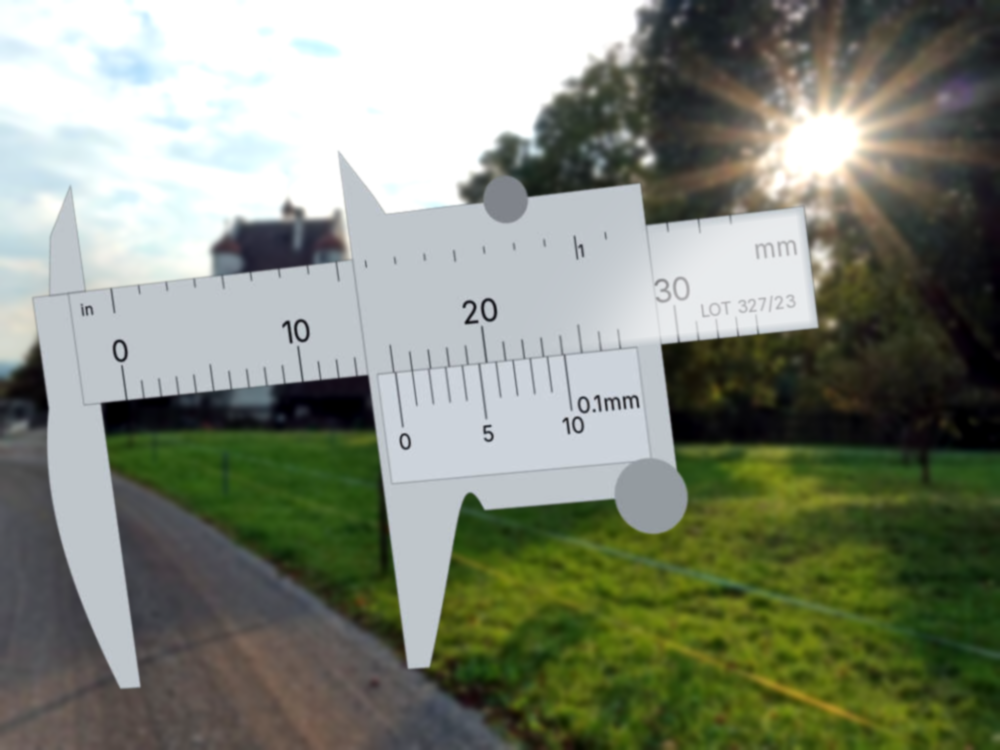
15.1 mm
